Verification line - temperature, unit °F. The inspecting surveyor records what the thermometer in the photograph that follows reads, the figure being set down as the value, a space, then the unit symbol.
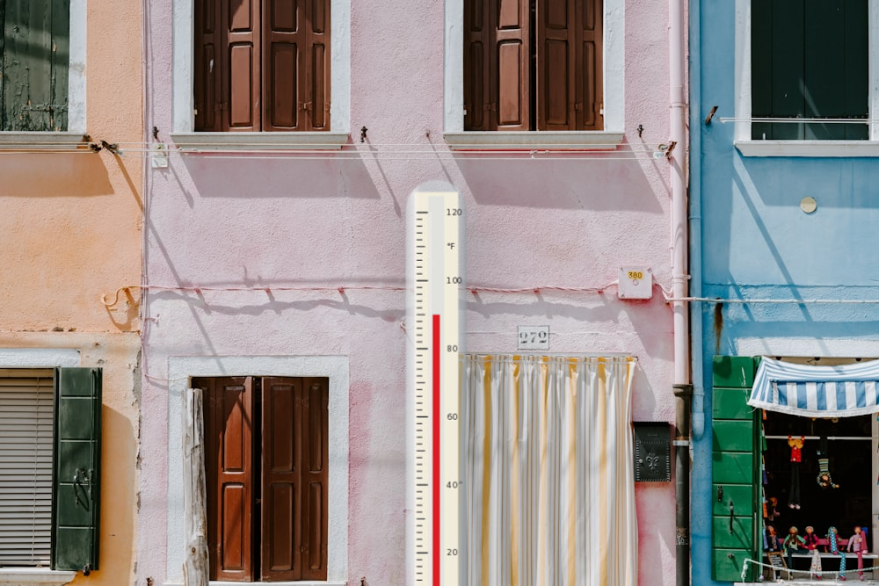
90 °F
